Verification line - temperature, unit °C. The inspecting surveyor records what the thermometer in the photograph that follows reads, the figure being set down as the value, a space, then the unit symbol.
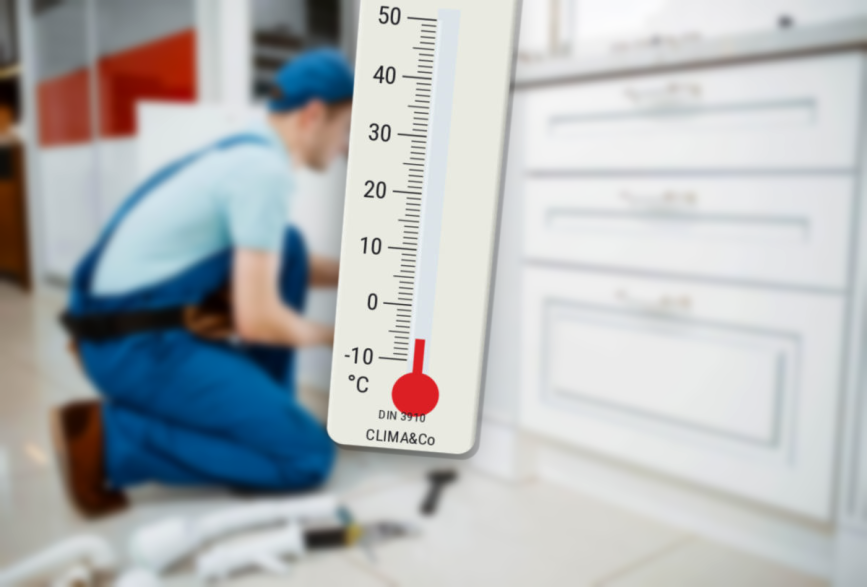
-6 °C
